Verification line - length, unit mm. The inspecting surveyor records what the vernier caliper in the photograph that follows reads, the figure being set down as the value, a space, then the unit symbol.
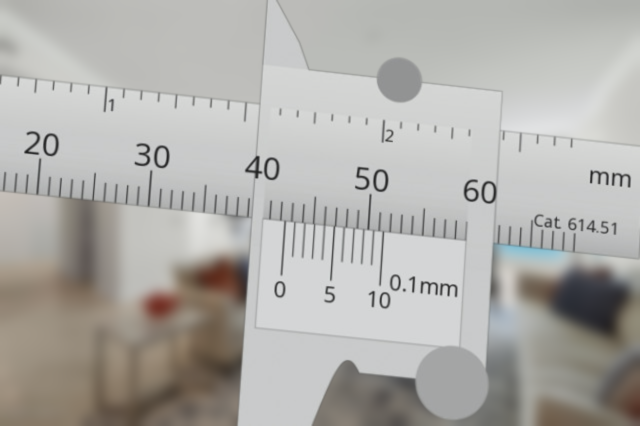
42.4 mm
